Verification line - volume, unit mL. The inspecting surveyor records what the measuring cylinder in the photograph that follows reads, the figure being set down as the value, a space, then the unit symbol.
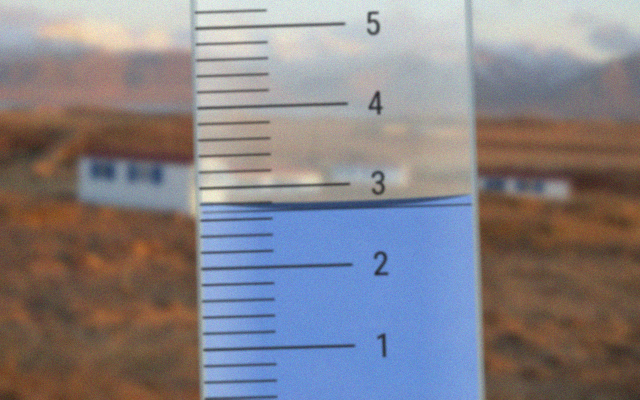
2.7 mL
